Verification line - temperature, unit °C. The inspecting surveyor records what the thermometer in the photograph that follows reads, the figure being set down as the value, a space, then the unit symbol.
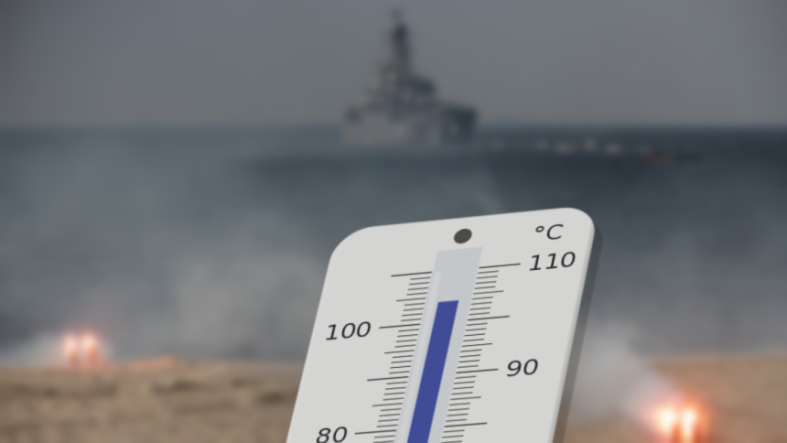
104 °C
